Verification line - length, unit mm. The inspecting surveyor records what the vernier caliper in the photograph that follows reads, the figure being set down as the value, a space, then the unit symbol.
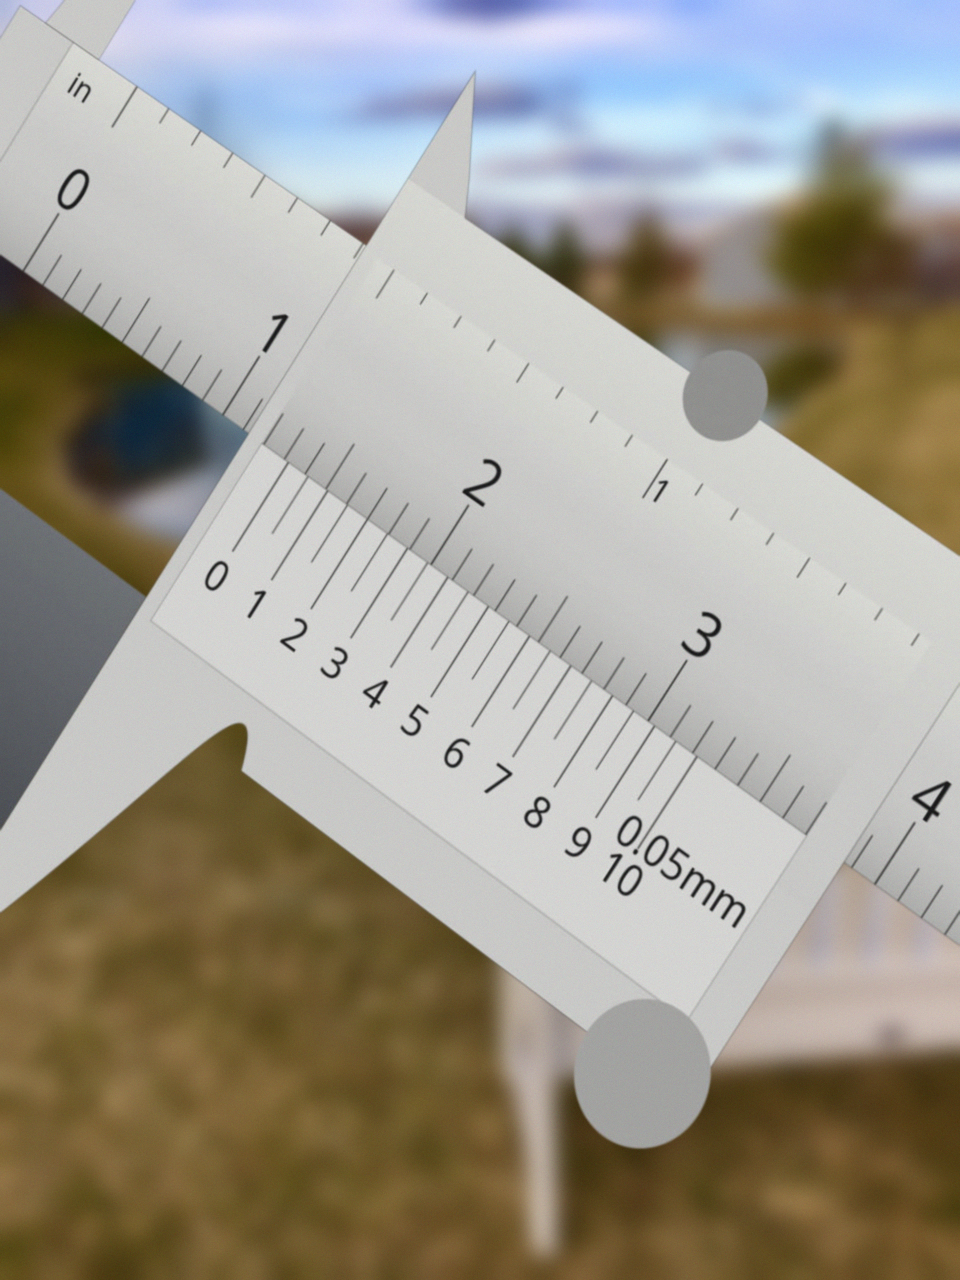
13.2 mm
